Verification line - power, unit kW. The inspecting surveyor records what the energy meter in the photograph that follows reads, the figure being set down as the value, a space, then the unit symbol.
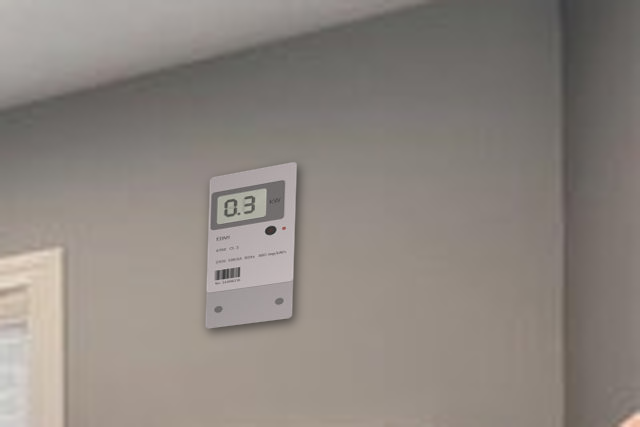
0.3 kW
